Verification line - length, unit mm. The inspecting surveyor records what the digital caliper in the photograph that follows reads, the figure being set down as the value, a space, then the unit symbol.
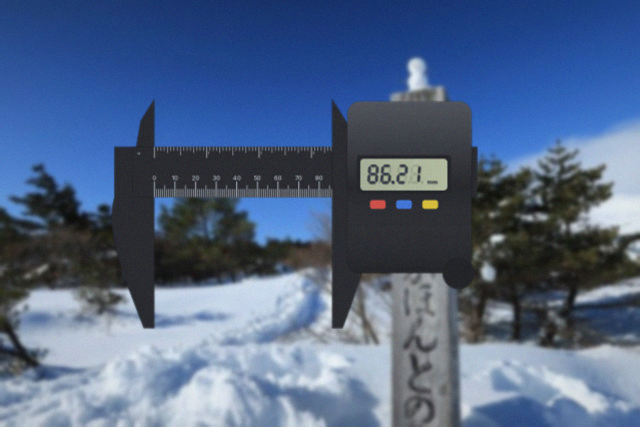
86.21 mm
